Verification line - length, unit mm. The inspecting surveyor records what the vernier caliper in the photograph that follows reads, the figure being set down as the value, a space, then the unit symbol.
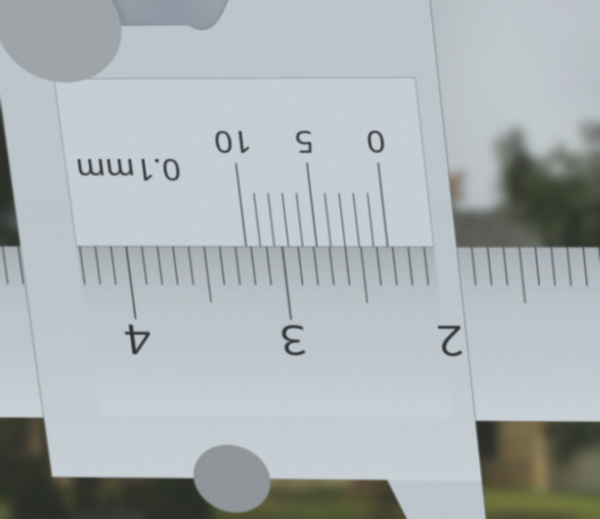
23.3 mm
